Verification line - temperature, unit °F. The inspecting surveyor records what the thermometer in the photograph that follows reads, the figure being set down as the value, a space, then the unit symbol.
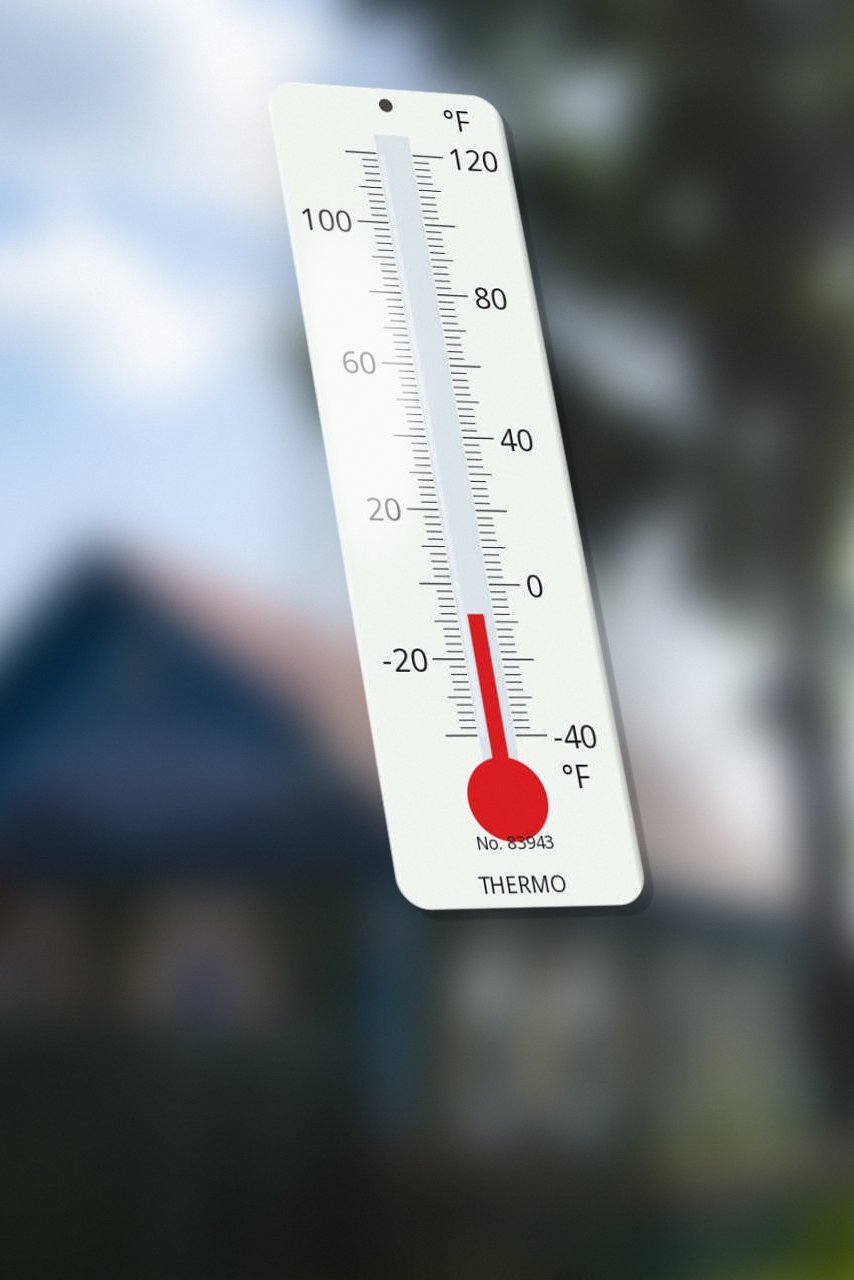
-8 °F
